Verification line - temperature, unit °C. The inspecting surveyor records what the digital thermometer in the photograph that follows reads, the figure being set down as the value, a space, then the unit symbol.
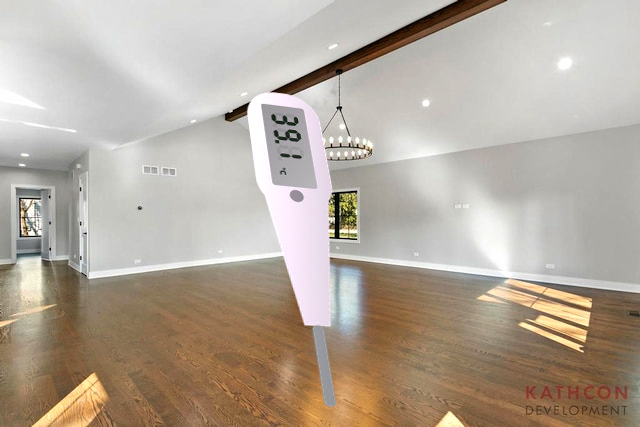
39.1 °C
